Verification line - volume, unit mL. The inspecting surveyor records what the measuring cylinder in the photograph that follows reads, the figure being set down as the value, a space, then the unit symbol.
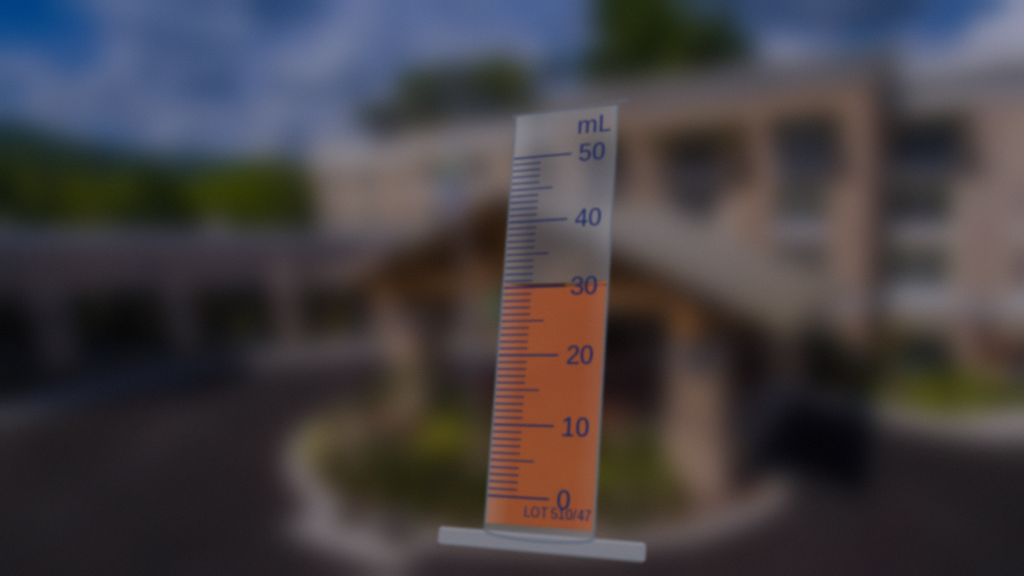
30 mL
